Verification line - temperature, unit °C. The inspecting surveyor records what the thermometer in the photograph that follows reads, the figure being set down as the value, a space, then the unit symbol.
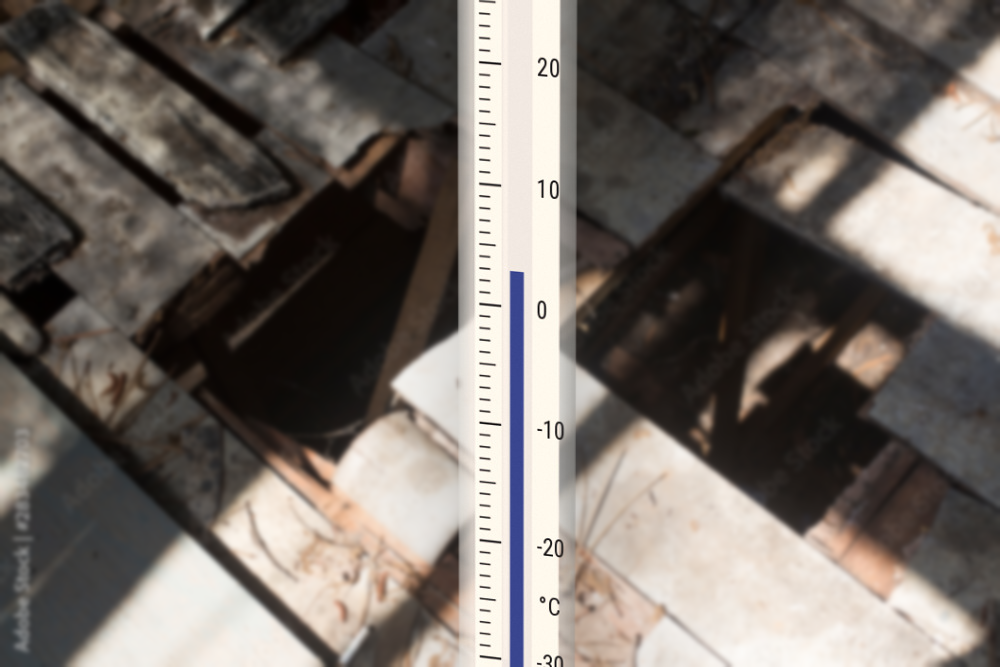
3 °C
